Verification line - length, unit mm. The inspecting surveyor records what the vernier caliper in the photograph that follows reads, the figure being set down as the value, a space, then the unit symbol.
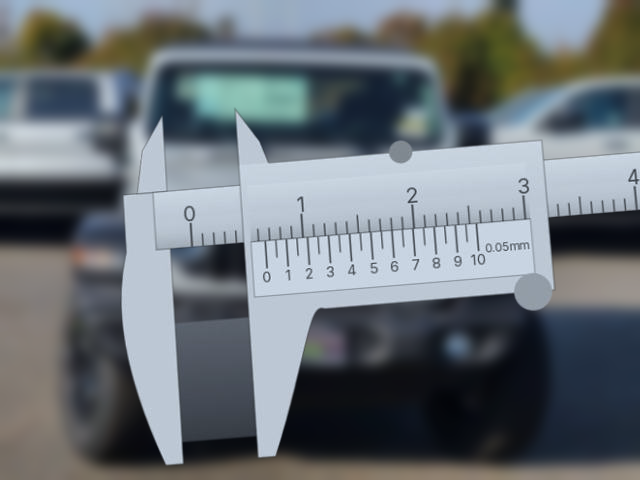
6.6 mm
